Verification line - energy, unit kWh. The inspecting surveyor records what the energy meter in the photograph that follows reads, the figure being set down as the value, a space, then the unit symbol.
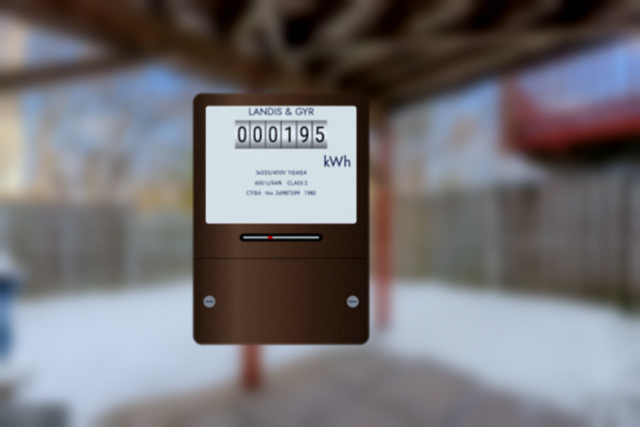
195 kWh
